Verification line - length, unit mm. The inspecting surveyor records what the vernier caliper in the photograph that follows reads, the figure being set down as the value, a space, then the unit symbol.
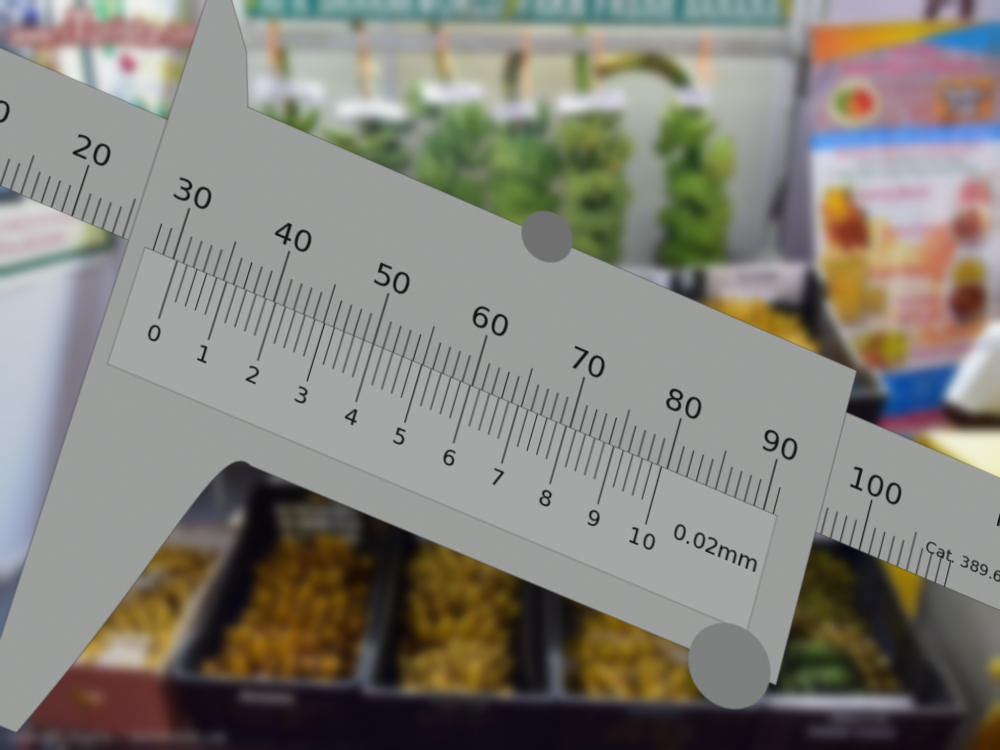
30.4 mm
